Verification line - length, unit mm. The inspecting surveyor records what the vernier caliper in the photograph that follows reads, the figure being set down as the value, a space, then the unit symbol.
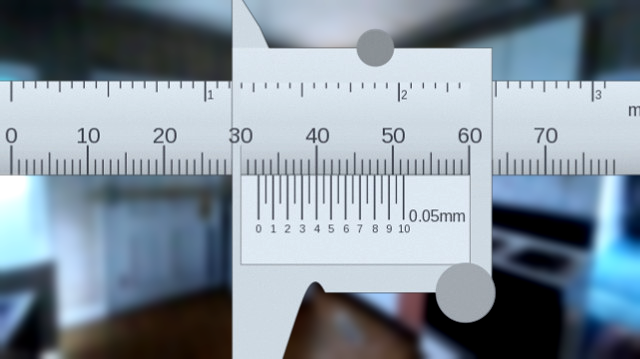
32.4 mm
